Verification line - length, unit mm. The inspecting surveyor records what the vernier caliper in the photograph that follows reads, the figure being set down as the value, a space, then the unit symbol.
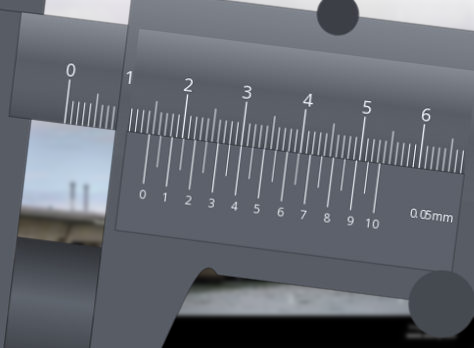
14.4 mm
